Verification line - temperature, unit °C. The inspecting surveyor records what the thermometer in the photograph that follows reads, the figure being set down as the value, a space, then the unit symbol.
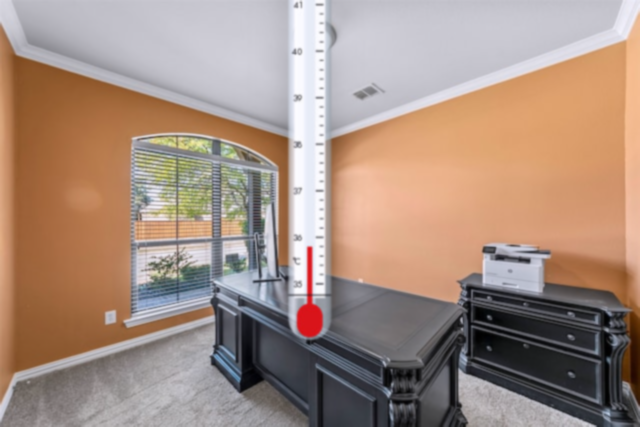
35.8 °C
